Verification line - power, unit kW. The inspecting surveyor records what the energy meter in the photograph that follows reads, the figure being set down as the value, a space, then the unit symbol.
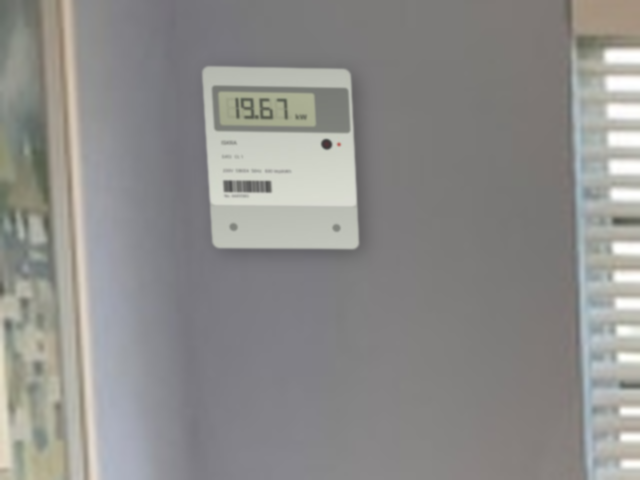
19.67 kW
